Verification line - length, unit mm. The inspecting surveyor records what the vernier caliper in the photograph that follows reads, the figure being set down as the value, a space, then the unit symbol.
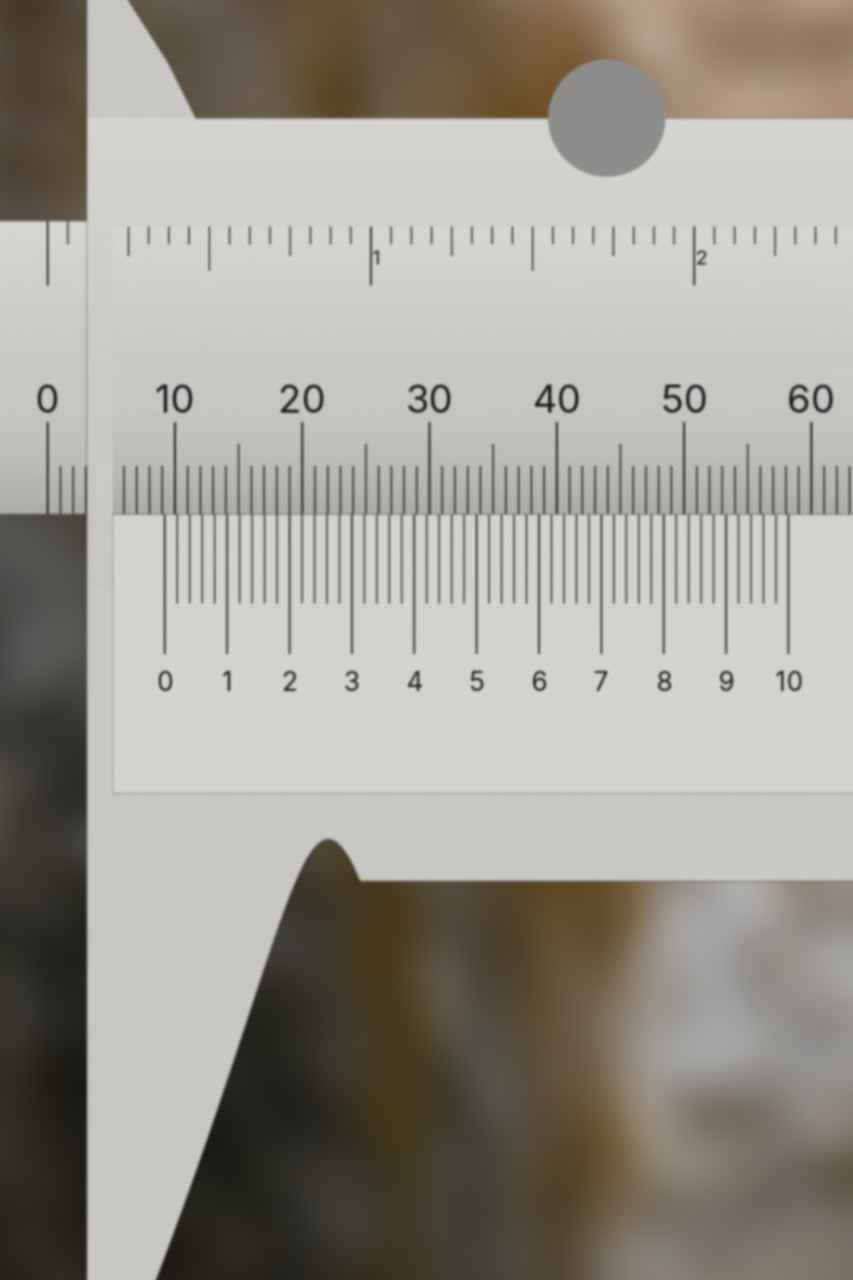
9.2 mm
